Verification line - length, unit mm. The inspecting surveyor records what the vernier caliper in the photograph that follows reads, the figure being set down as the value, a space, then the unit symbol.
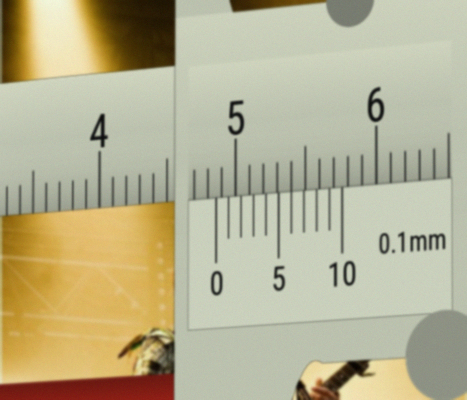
48.6 mm
